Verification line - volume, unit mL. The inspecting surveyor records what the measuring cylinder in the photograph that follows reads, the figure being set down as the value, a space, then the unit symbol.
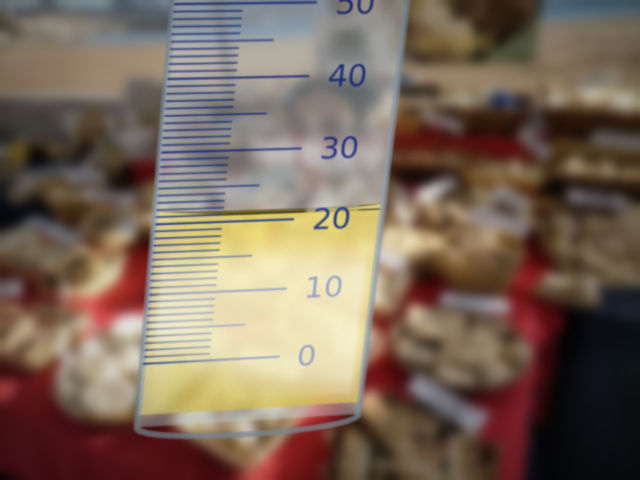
21 mL
